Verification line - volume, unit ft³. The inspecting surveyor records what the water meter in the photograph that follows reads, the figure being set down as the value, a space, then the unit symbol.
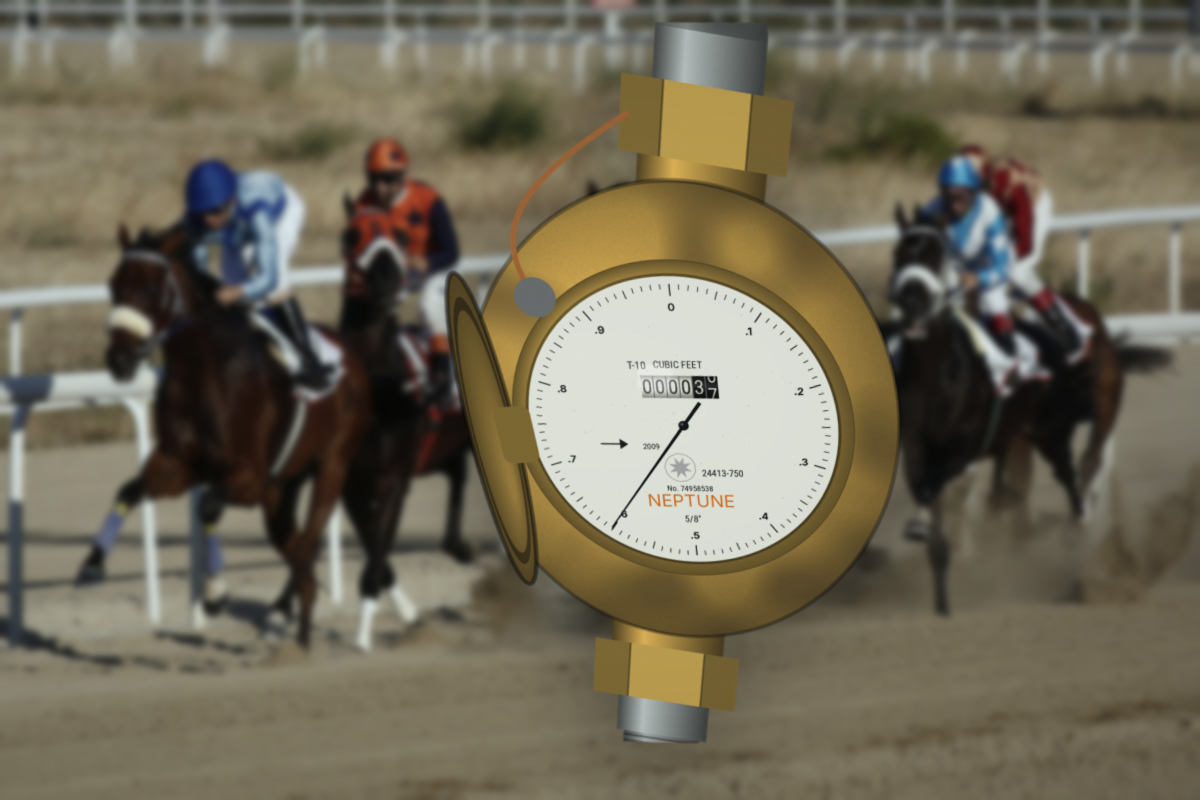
36.60 ft³
